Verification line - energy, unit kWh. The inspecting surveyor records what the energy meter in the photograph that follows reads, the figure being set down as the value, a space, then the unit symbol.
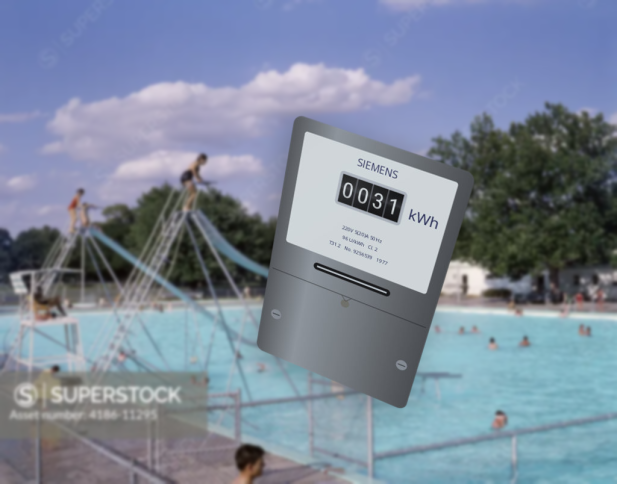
31 kWh
